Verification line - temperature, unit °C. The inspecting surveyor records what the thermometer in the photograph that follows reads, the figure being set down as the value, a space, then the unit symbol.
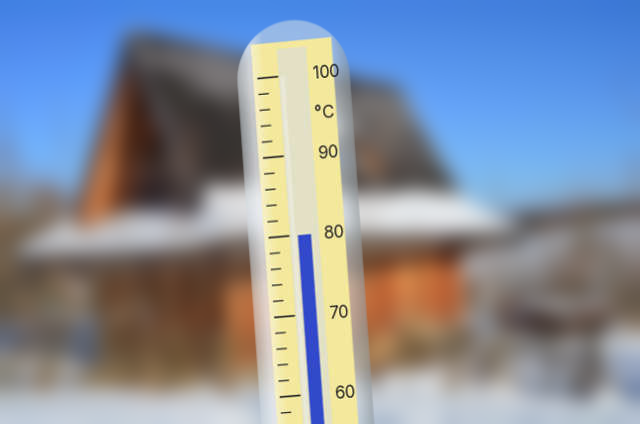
80 °C
